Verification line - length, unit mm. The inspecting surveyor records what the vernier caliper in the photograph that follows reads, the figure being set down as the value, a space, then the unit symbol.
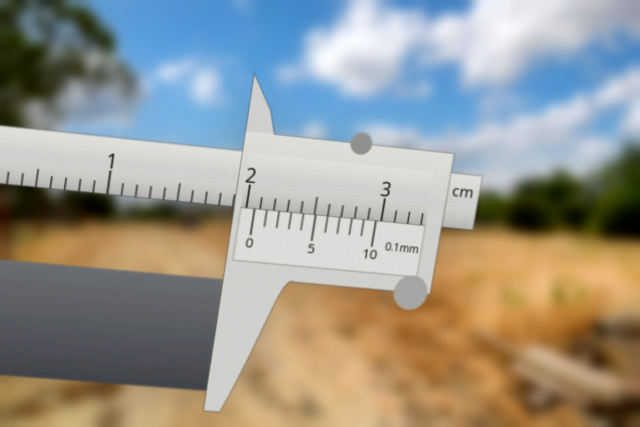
20.6 mm
